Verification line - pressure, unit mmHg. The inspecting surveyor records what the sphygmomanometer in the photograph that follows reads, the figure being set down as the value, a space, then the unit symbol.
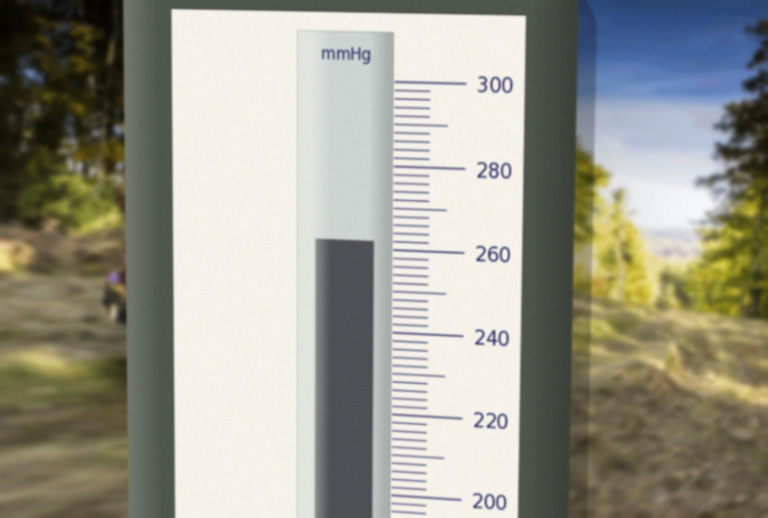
262 mmHg
